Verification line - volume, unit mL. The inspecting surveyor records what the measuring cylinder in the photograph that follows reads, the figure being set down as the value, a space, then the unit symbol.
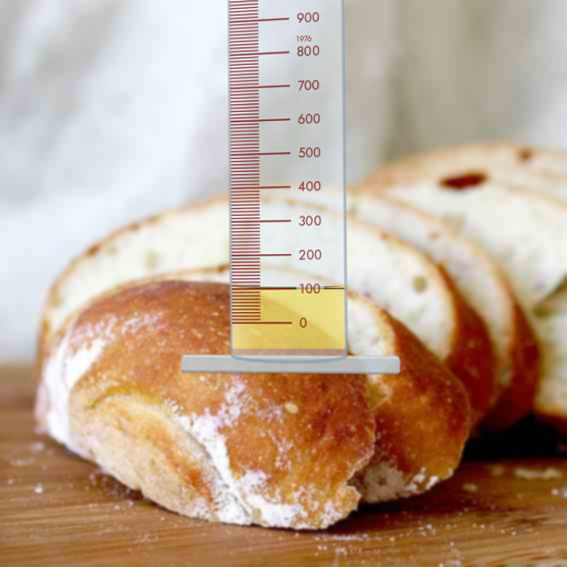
100 mL
